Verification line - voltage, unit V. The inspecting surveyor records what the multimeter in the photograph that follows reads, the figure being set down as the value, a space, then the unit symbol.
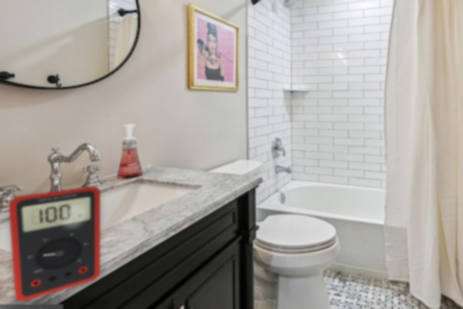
100 V
